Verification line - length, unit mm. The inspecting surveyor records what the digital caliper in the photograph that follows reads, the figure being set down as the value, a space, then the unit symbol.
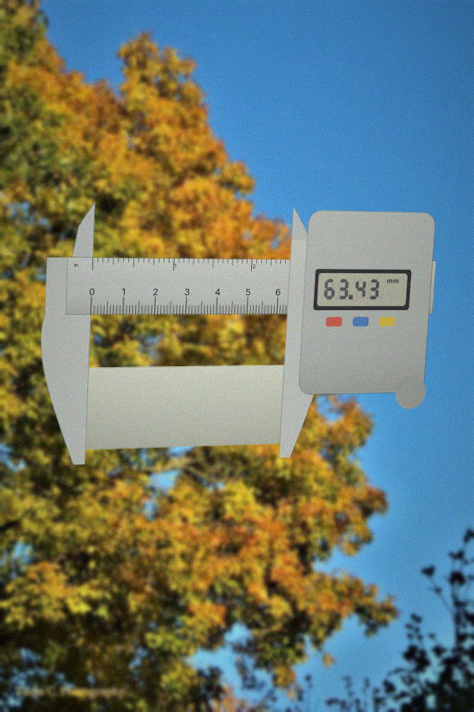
63.43 mm
